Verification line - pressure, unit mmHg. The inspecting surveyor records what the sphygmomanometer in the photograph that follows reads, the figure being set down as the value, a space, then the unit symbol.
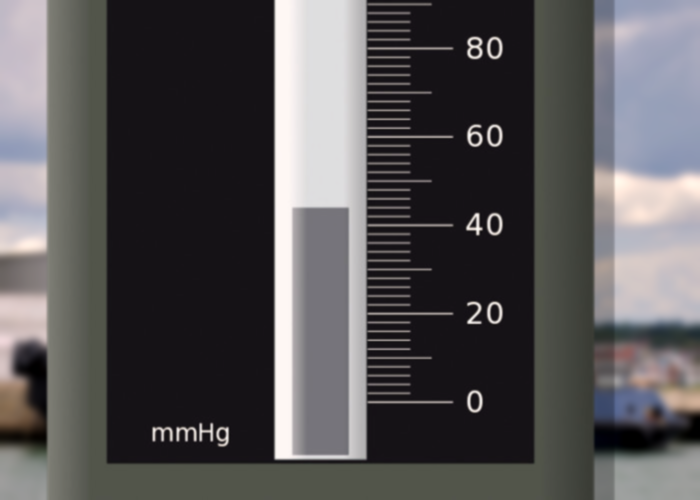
44 mmHg
